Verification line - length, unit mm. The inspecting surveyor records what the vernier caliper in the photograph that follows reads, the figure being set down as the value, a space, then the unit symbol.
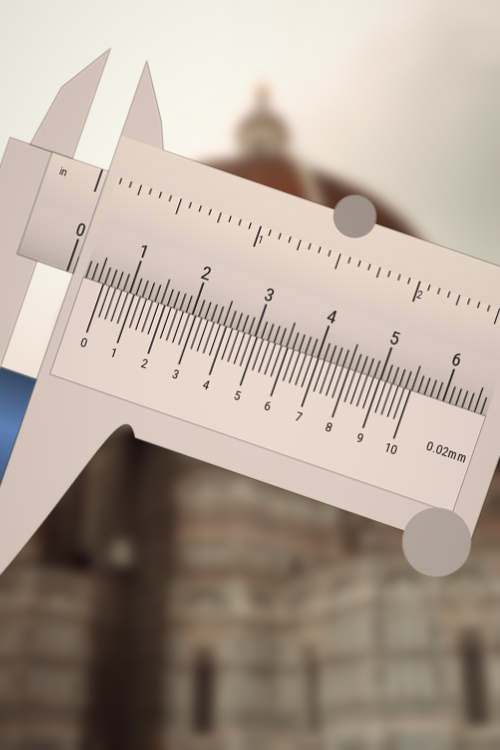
5.8 mm
